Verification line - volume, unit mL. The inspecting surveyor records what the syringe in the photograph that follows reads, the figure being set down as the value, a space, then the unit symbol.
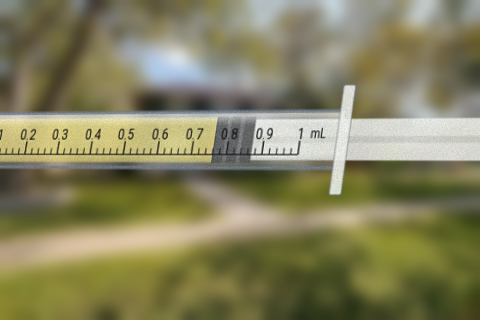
0.76 mL
